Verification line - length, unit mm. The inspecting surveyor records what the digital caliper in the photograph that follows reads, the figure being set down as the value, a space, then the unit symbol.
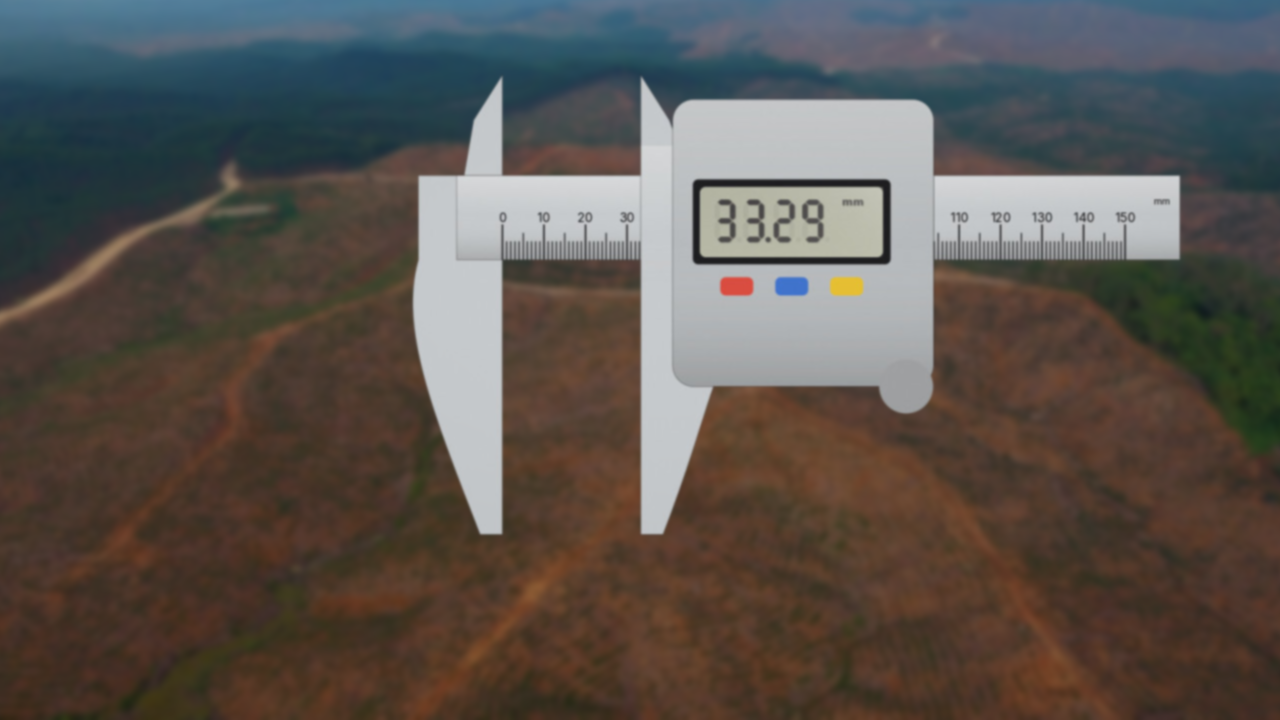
33.29 mm
